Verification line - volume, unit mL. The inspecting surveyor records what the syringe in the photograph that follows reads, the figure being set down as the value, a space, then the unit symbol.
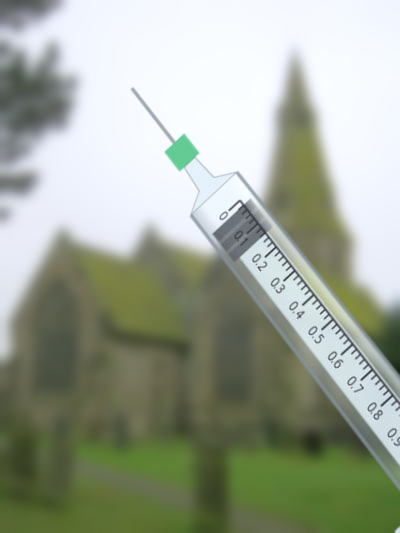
0.02 mL
